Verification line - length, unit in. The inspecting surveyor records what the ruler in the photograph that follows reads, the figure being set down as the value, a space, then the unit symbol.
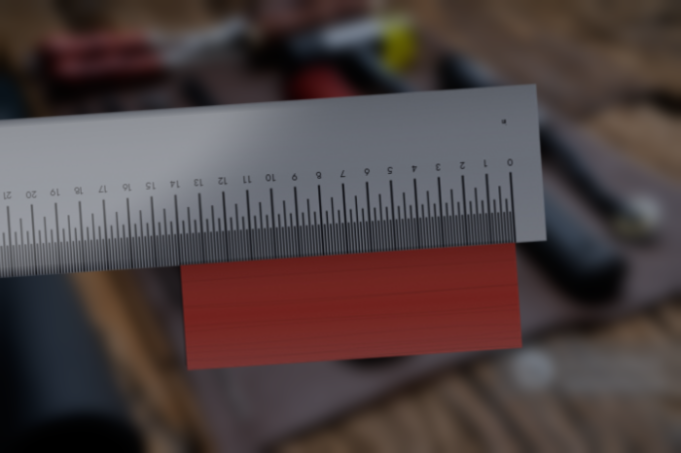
14 in
